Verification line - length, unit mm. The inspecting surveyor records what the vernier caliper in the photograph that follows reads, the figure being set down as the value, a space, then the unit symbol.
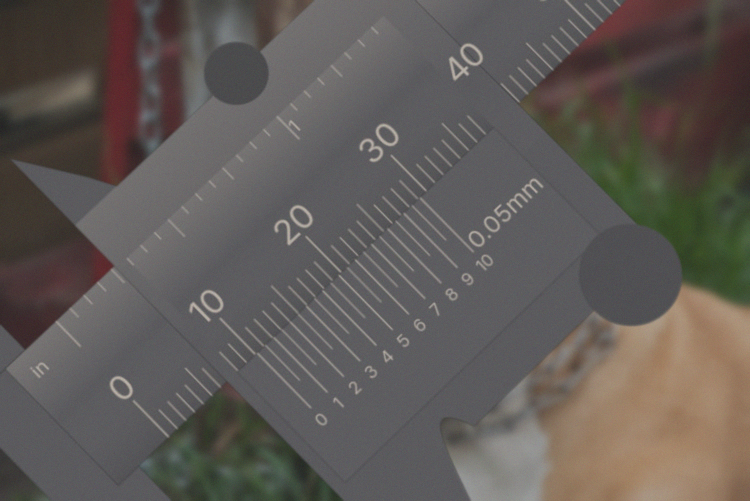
10.2 mm
